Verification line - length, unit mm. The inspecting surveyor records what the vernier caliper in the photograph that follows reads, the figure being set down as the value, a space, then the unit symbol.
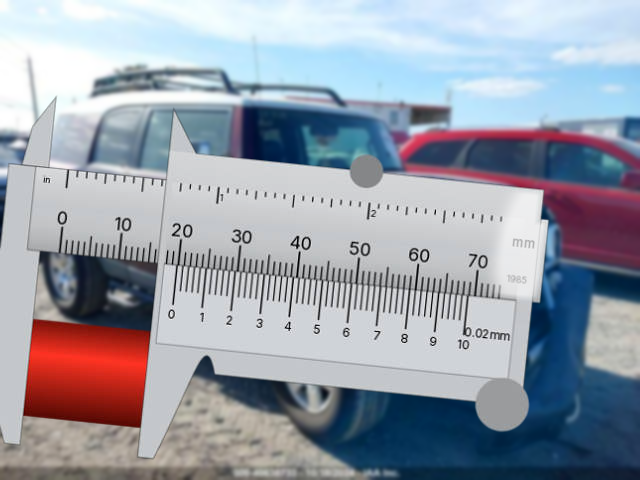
19.8 mm
